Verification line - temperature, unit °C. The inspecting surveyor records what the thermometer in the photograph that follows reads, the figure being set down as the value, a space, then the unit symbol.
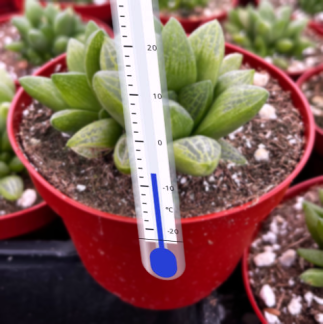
-7 °C
